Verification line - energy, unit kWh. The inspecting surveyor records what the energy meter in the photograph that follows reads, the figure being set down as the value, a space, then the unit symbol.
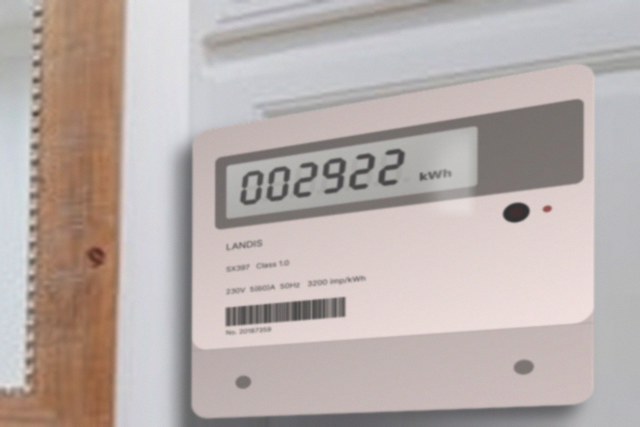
2922 kWh
